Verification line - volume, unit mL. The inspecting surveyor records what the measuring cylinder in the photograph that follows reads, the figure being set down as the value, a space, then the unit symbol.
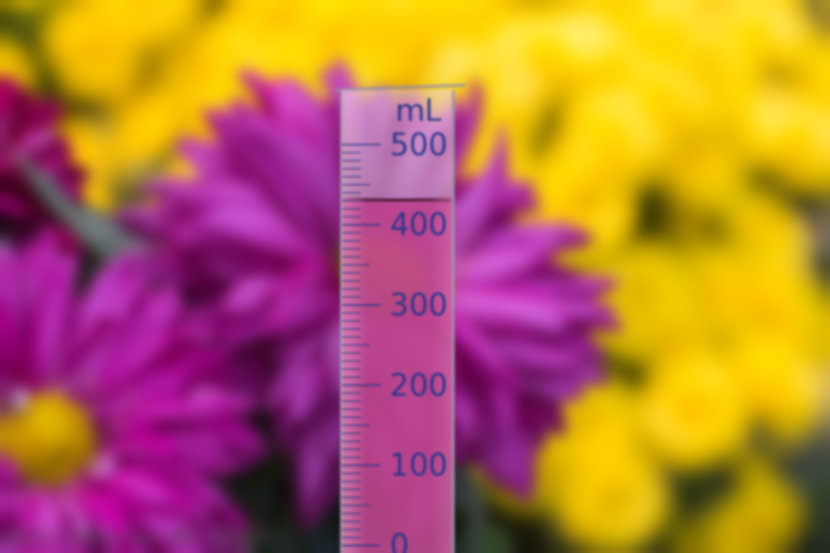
430 mL
